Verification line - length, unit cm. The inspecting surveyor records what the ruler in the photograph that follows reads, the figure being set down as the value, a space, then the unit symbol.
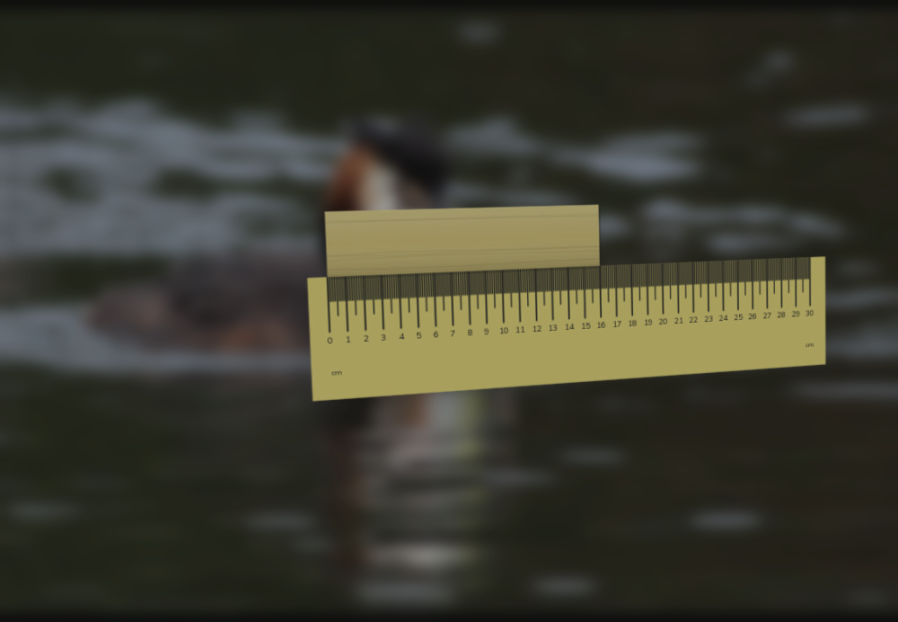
16 cm
